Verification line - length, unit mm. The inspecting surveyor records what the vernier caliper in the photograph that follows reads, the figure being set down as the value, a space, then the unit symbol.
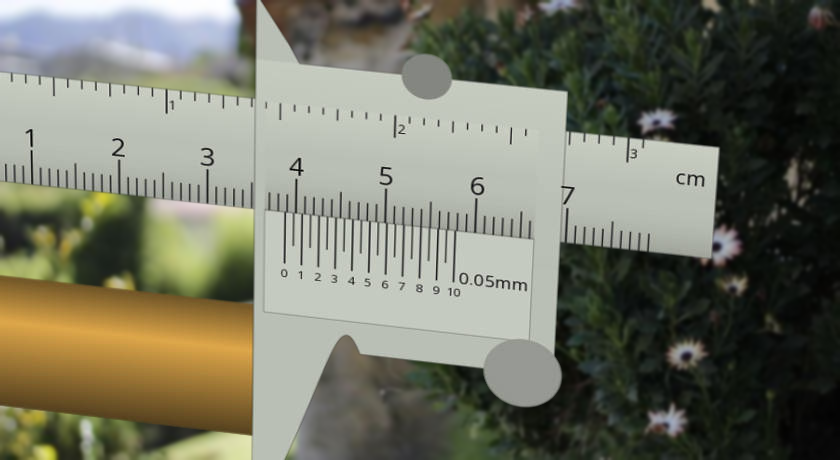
38.8 mm
